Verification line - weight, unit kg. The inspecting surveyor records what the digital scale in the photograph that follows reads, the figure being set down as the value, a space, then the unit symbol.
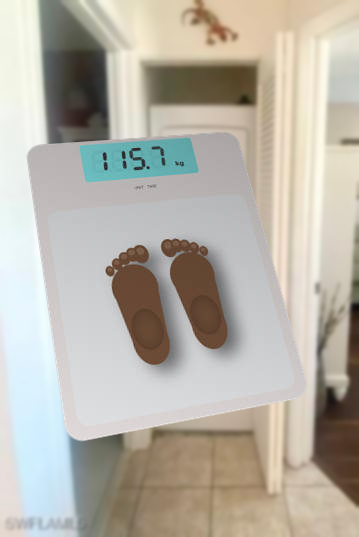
115.7 kg
